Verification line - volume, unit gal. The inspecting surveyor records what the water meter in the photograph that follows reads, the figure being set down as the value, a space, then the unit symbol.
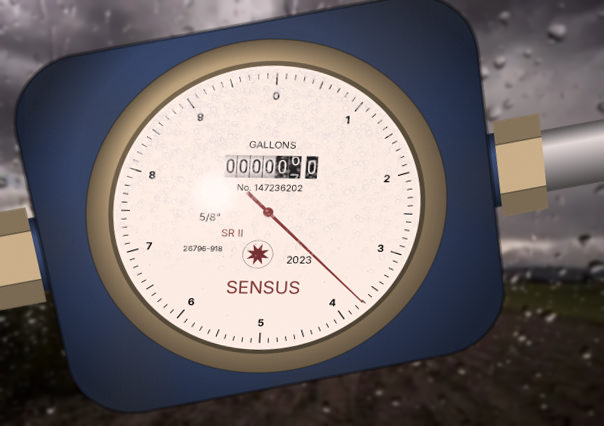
63.7 gal
